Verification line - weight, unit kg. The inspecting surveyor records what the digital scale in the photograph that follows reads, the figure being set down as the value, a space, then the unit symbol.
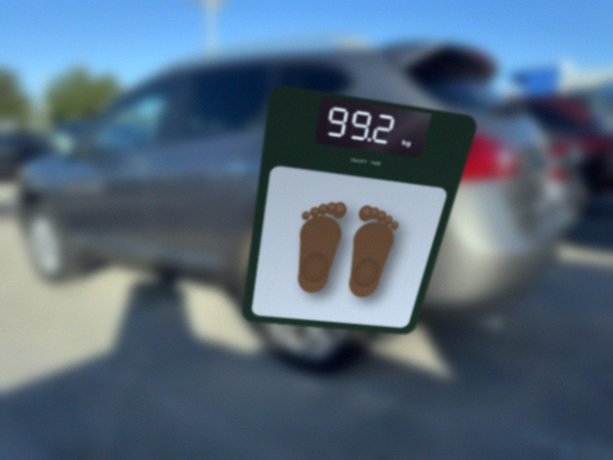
99.2 kg
